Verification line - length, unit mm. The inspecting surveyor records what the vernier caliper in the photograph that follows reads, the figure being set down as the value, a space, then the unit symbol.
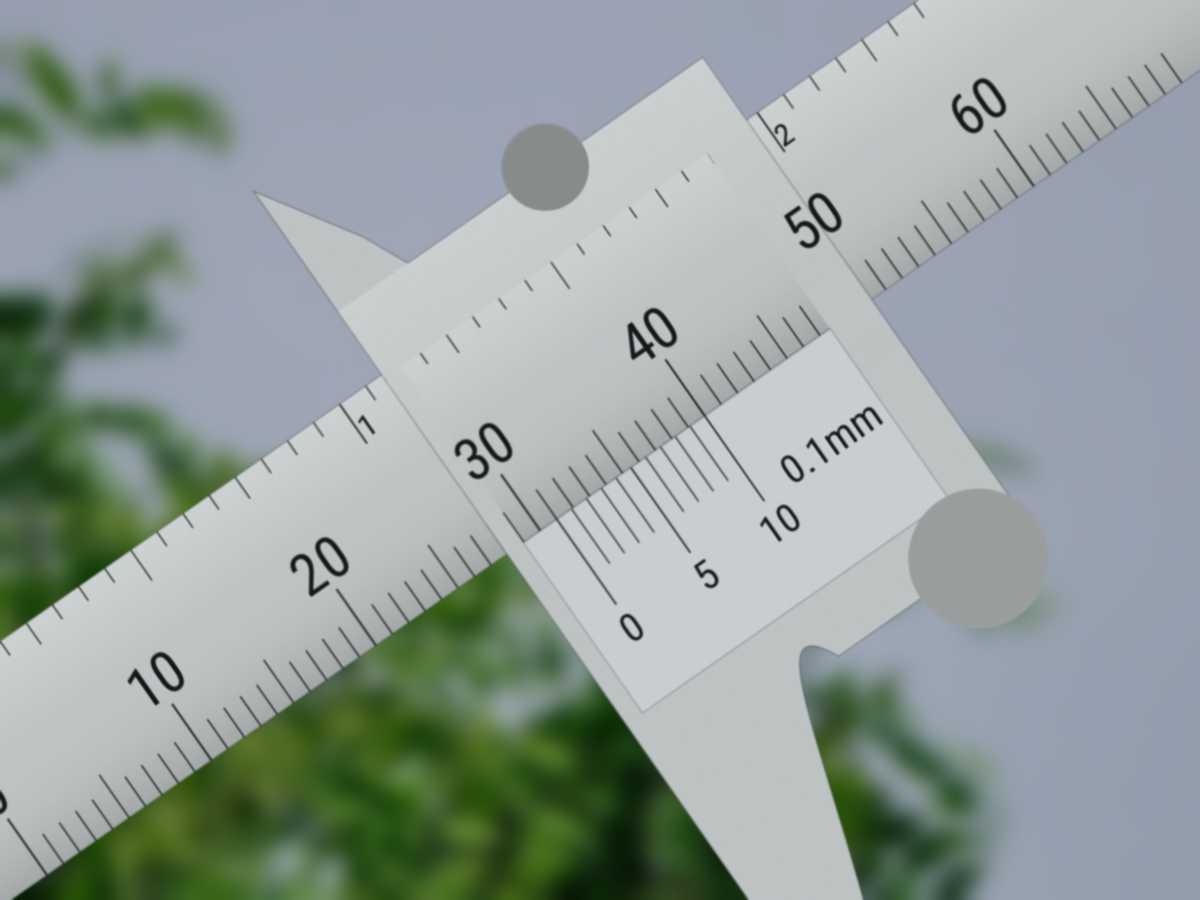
31.0 mm
